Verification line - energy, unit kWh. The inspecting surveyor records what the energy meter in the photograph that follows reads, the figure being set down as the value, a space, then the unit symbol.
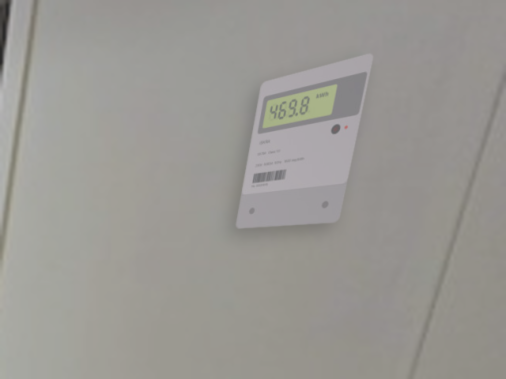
469.8 kWh
